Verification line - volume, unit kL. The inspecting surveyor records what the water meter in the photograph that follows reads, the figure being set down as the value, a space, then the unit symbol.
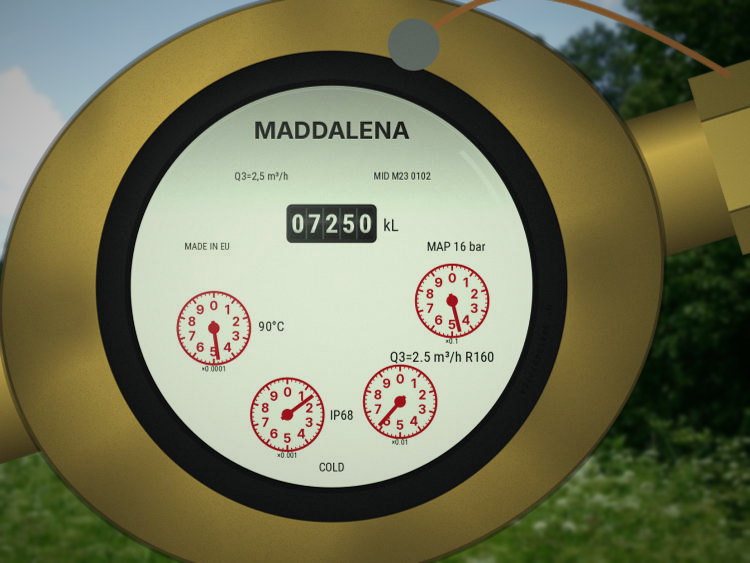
7250.4614 kL
